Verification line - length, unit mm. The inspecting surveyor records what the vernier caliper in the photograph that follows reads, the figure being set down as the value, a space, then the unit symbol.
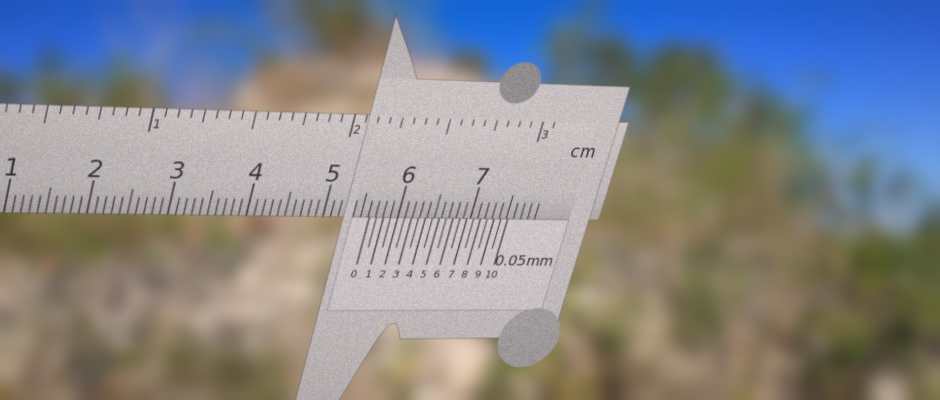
56.2 mm
